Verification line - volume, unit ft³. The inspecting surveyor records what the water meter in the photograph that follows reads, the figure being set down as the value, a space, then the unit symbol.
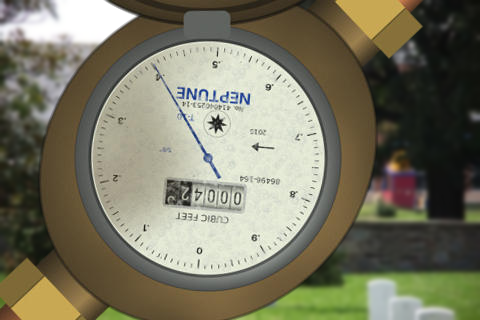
425.40 ft³
